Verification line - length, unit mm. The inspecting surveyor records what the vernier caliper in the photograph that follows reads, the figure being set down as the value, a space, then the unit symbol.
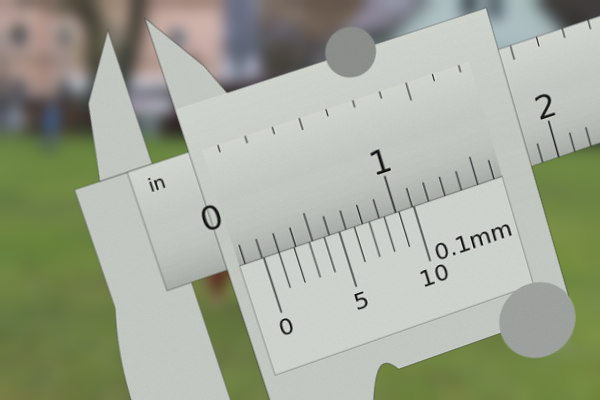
2.1 mm
